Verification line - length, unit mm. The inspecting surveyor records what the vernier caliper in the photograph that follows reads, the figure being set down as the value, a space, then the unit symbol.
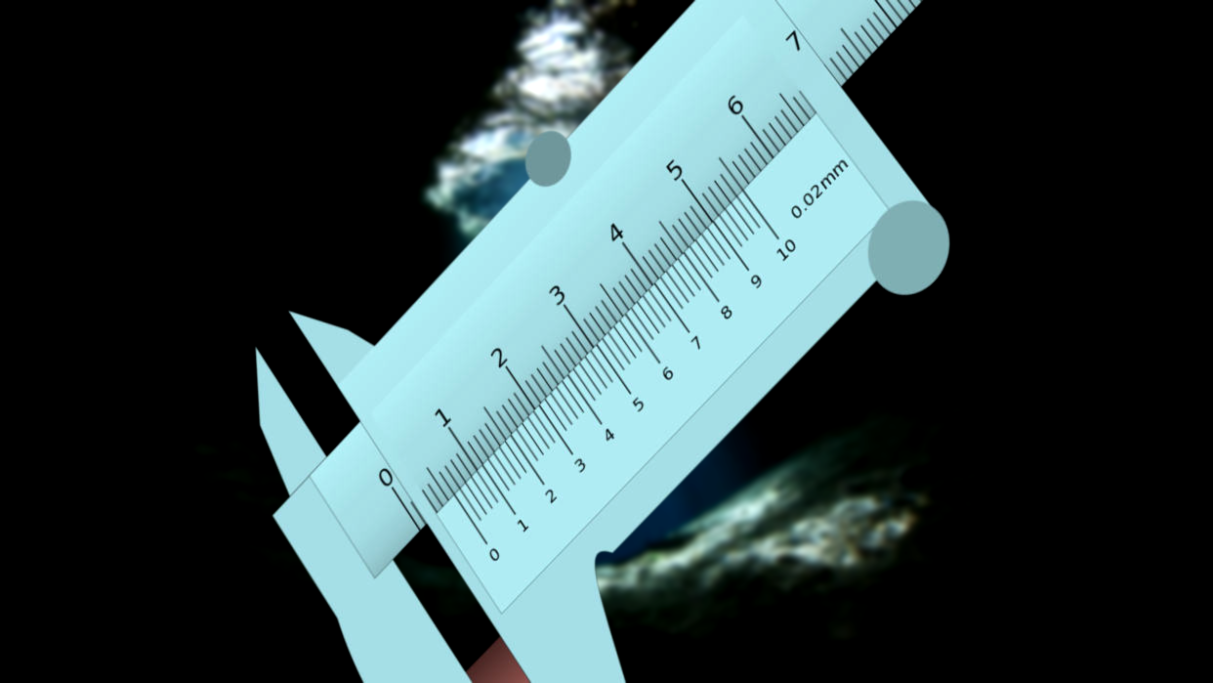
6.0 mm
